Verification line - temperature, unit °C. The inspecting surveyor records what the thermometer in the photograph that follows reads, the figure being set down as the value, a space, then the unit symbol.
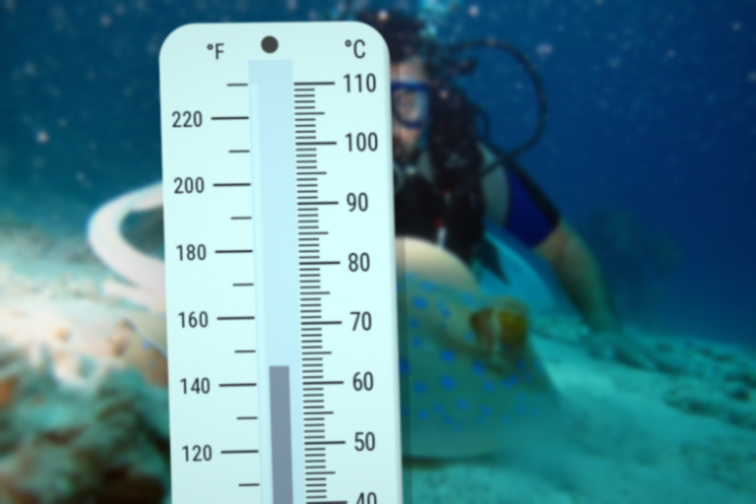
63 °C
